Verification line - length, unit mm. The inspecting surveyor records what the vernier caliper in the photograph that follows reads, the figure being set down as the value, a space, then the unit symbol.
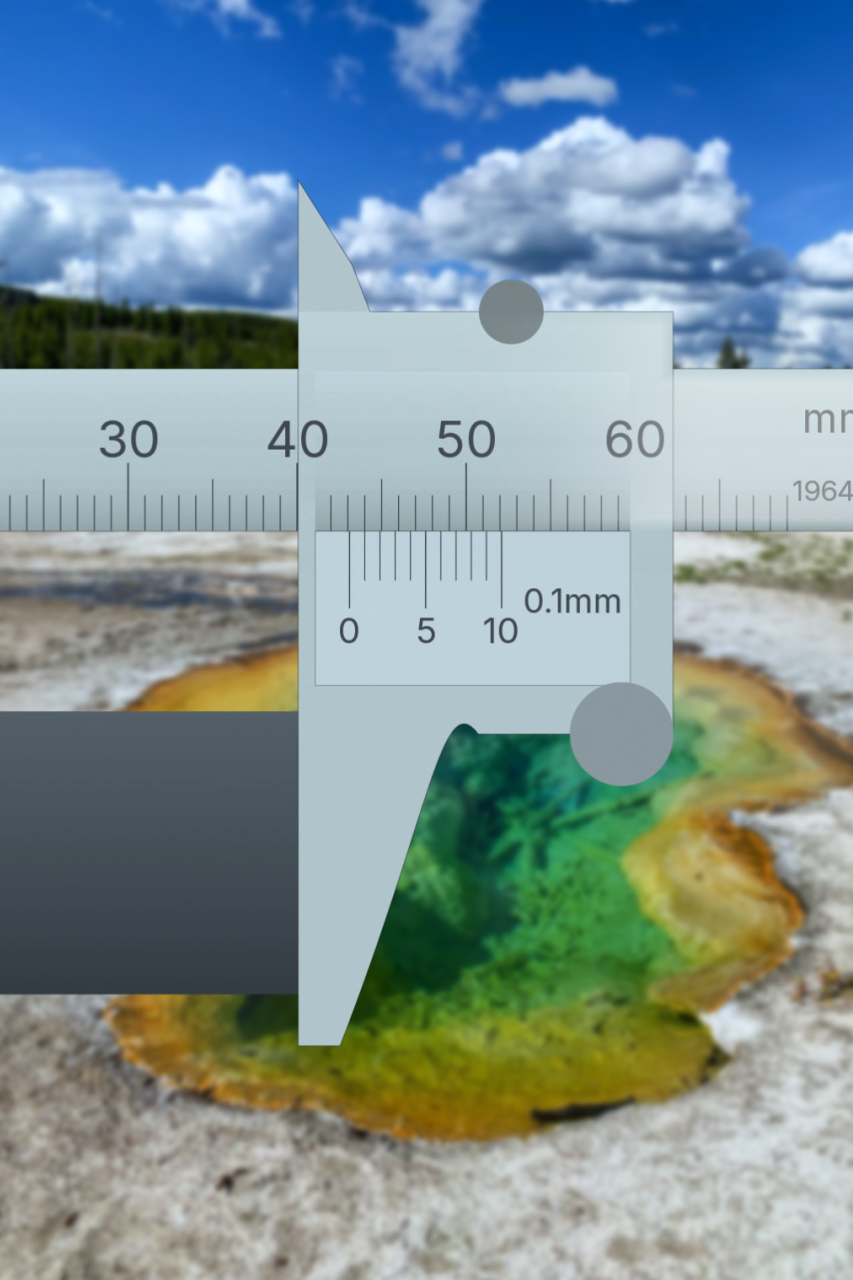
43.1 mm
